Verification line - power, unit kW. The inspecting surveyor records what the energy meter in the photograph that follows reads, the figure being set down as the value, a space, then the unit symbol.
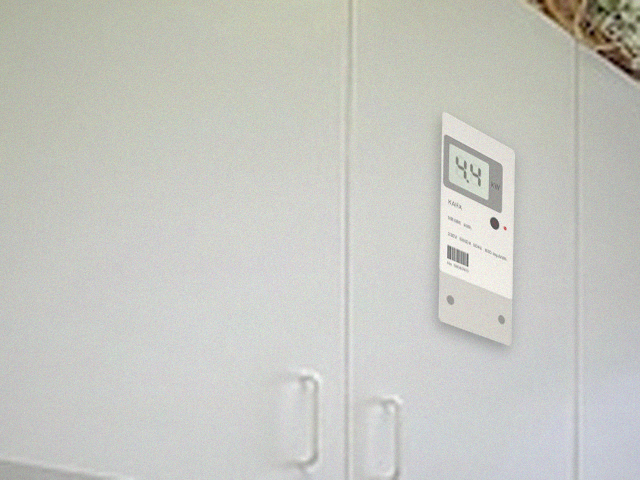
4.4 kW
